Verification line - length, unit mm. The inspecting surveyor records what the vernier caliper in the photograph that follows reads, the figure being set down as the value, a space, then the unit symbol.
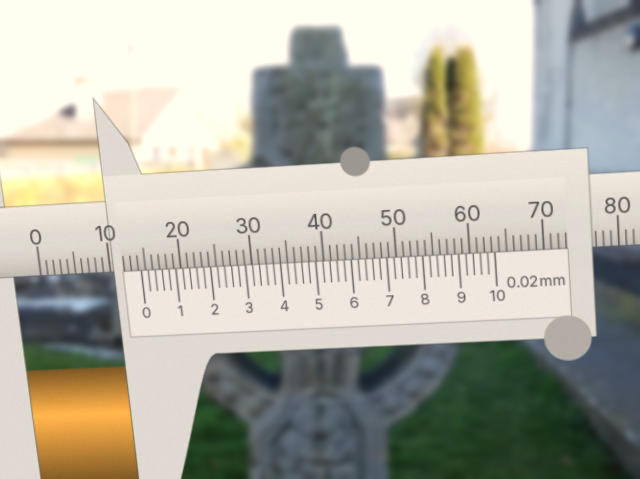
14.4 mm
